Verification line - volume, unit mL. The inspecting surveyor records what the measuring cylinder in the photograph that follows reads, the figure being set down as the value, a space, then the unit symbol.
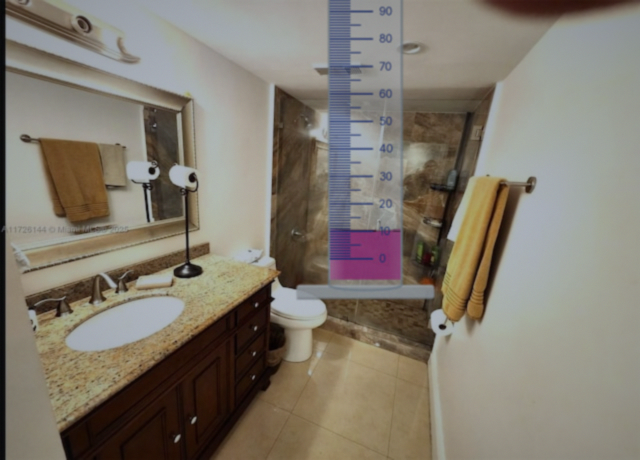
10 mL
